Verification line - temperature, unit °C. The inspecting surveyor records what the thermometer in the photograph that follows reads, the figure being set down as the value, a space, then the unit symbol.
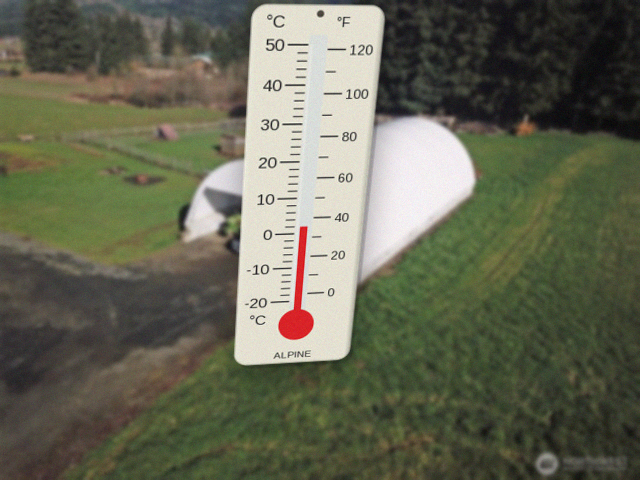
2 °C
